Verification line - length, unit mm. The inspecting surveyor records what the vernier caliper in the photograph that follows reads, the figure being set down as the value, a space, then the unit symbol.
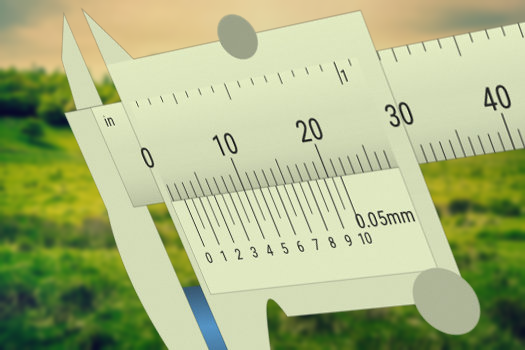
2.4 mm
